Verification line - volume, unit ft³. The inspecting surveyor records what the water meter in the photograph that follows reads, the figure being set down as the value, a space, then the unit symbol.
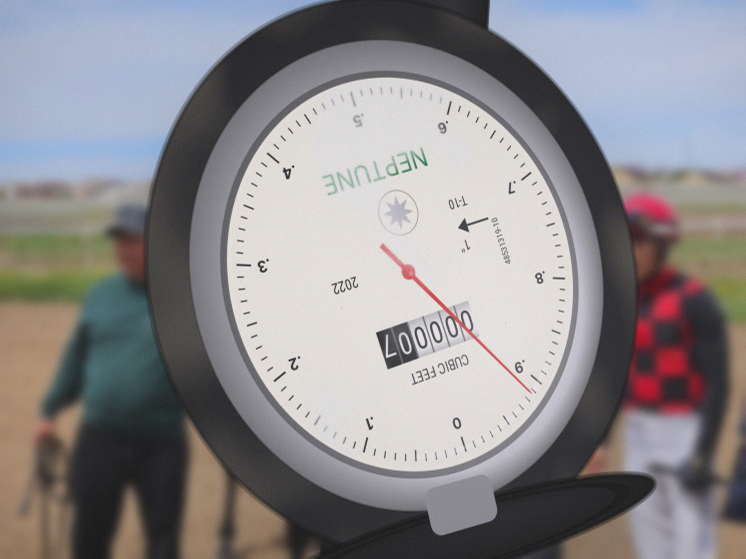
6.91 ft³
